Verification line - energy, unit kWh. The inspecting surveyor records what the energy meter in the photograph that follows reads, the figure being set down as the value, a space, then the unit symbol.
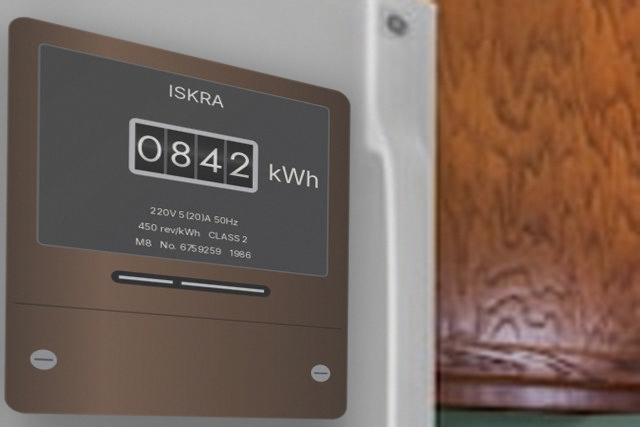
842 kWh
